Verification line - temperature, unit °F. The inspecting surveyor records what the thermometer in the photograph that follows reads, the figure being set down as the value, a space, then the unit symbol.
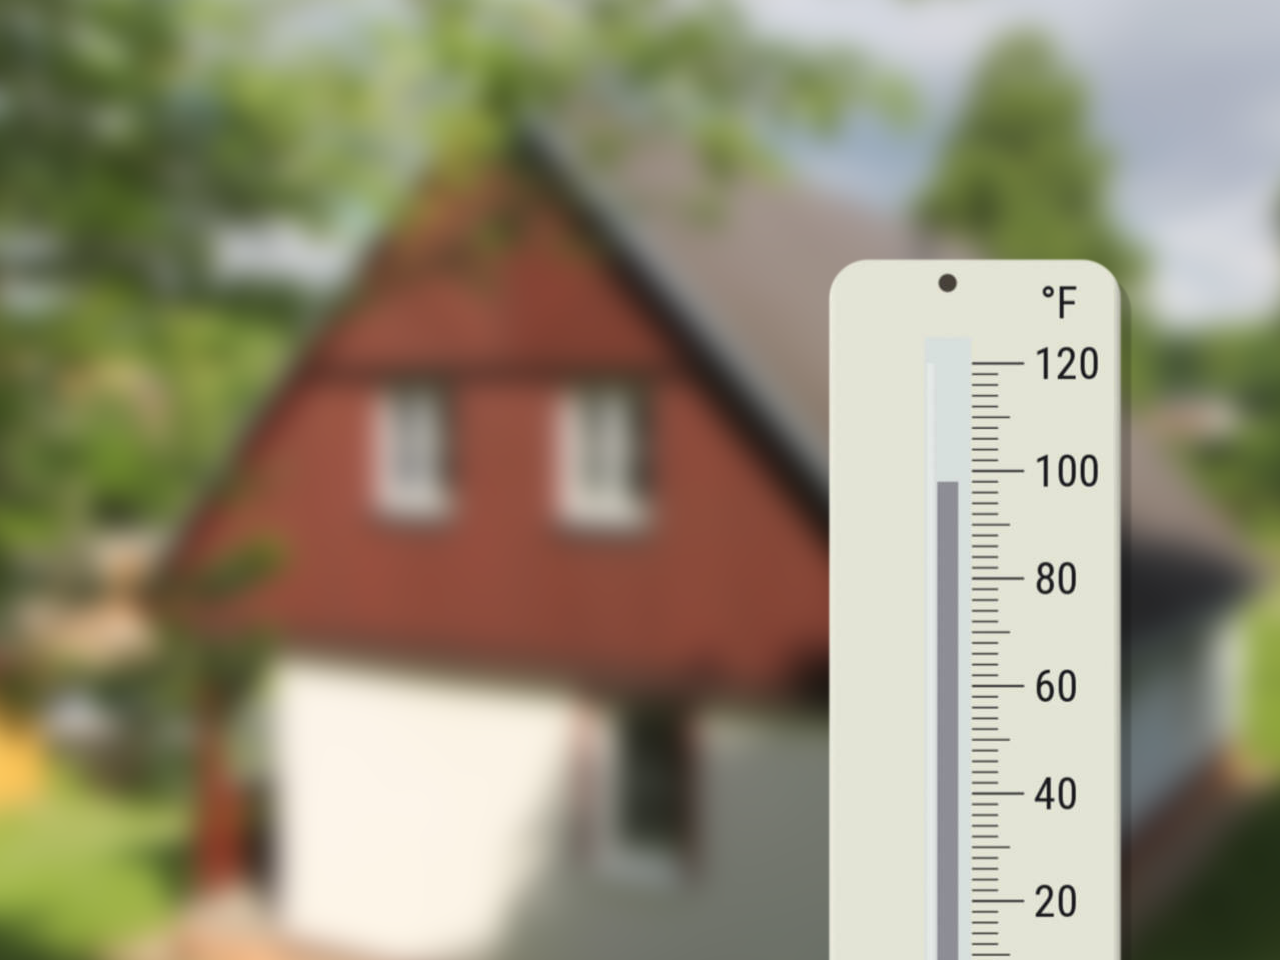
98 °F
